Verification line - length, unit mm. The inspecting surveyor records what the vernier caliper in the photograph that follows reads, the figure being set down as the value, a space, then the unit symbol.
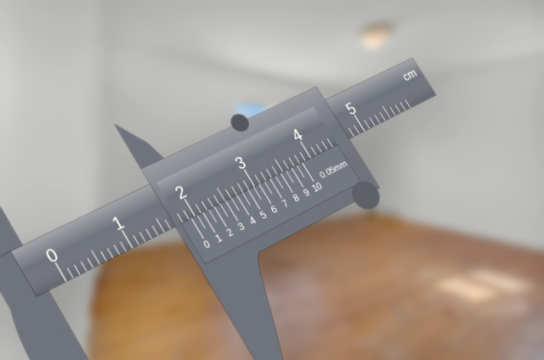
19.4 mm
